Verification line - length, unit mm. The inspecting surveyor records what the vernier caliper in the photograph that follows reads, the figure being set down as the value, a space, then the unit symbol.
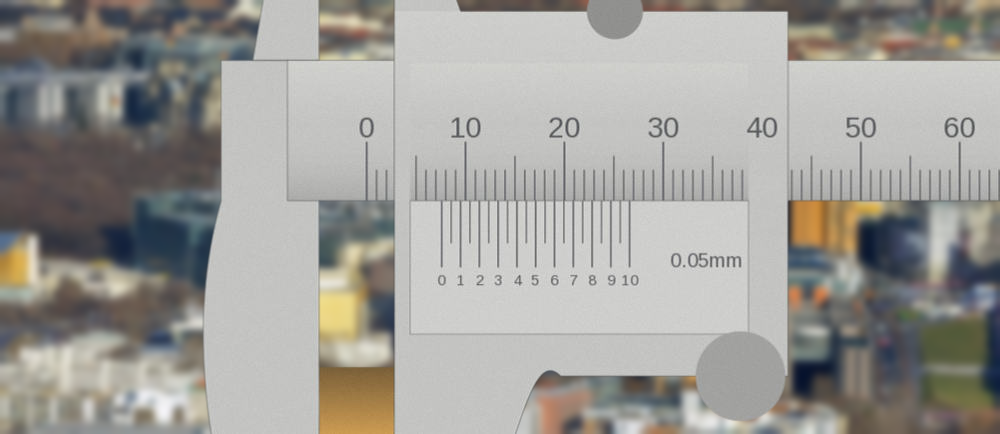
7.6 mm
